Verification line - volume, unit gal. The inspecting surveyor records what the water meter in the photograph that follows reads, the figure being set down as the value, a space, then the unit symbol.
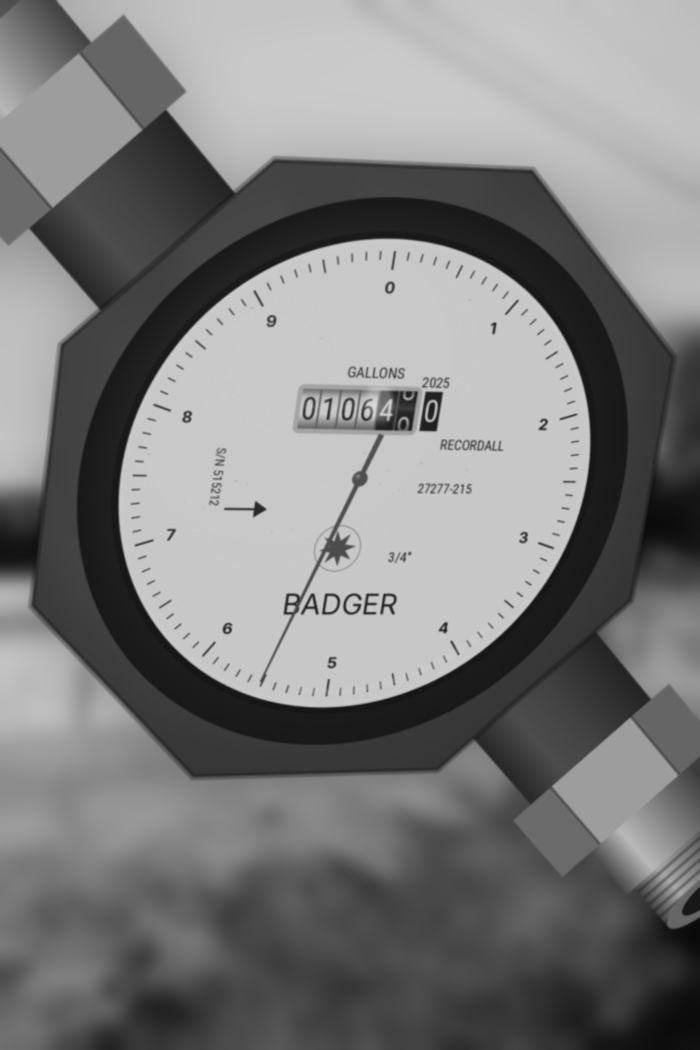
106485.5 gal
